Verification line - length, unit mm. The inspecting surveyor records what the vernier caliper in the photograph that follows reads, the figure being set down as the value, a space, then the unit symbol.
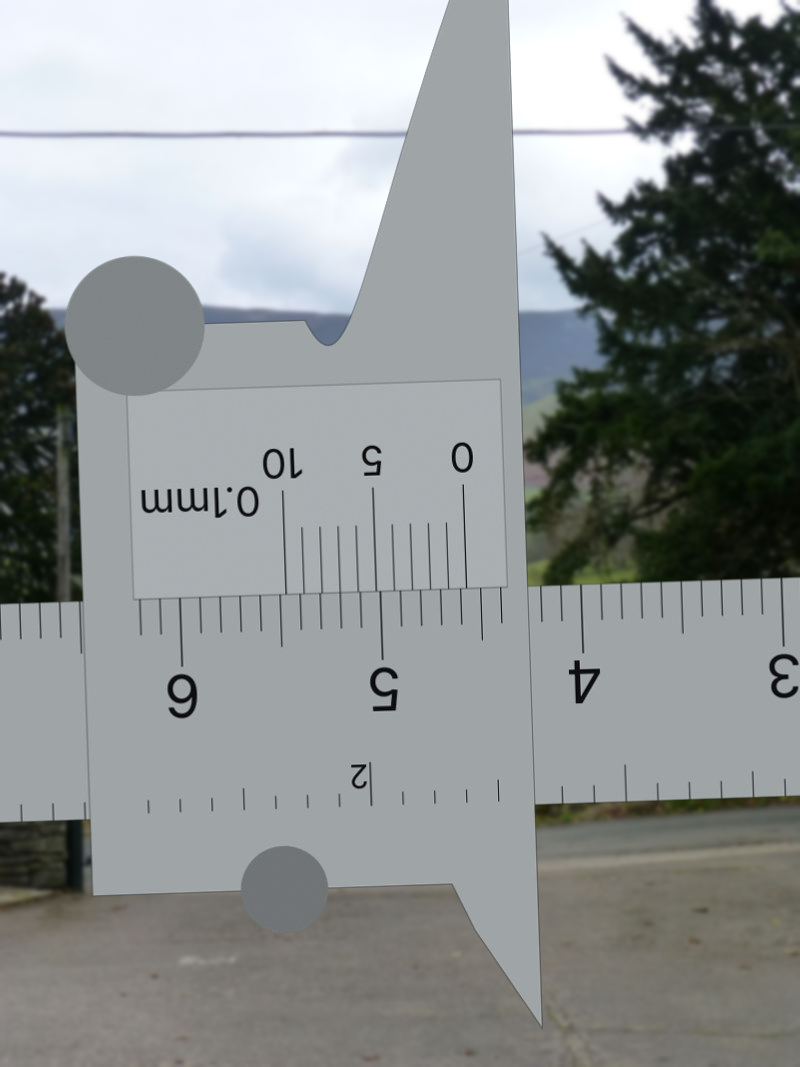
45.7 mm
